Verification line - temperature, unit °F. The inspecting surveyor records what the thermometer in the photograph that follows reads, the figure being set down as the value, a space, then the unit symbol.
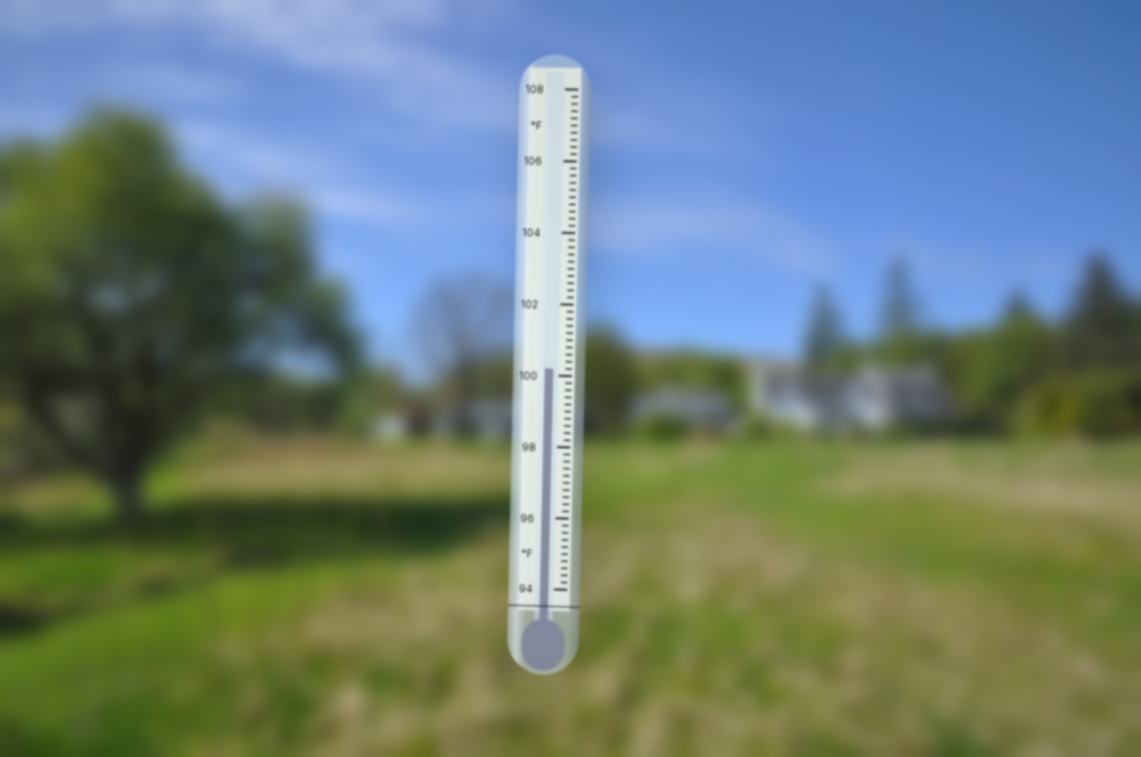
100.2 °F
